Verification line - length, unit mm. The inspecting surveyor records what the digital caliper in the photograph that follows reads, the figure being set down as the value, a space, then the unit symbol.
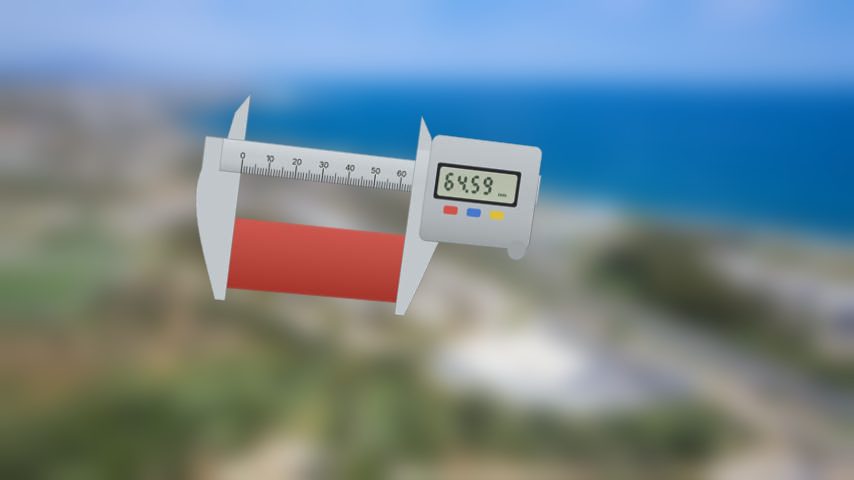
64.59 mm
